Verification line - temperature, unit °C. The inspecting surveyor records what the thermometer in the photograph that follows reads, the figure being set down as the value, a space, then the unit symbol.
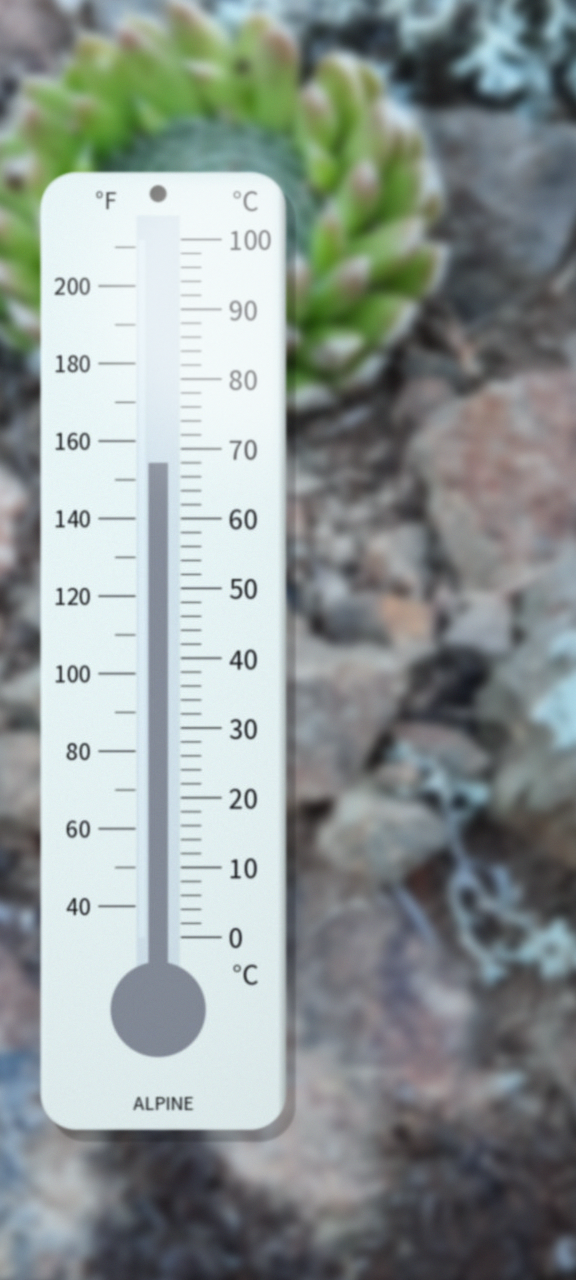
68 °C
